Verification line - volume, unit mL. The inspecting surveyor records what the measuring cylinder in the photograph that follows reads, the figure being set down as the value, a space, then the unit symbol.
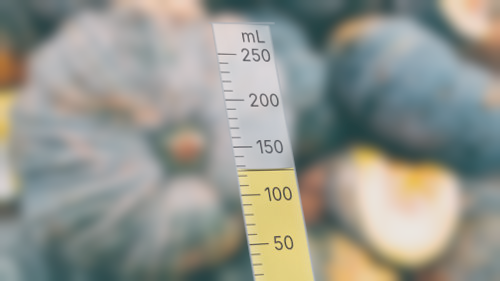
125 mL
